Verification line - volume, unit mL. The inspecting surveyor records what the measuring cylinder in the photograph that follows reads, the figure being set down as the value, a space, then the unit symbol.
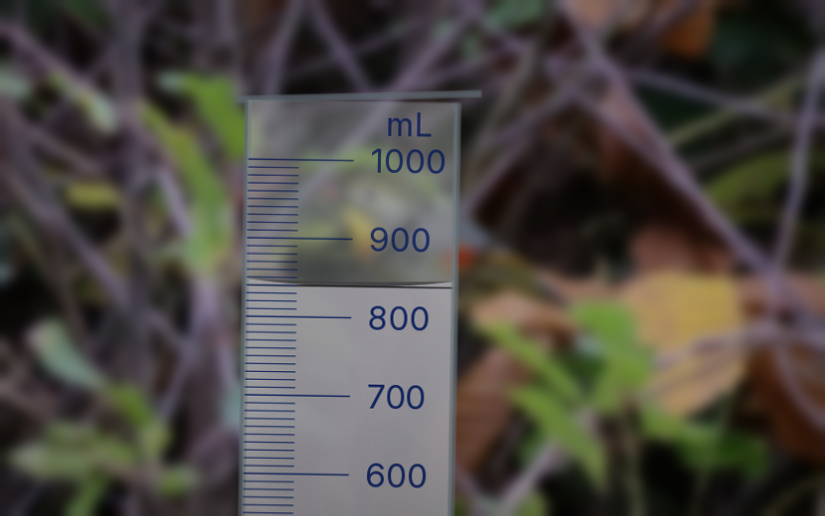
840 mL
